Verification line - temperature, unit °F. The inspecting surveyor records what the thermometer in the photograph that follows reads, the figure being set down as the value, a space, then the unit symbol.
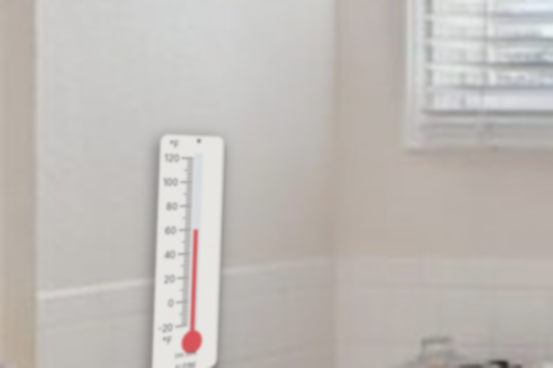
60 °F
